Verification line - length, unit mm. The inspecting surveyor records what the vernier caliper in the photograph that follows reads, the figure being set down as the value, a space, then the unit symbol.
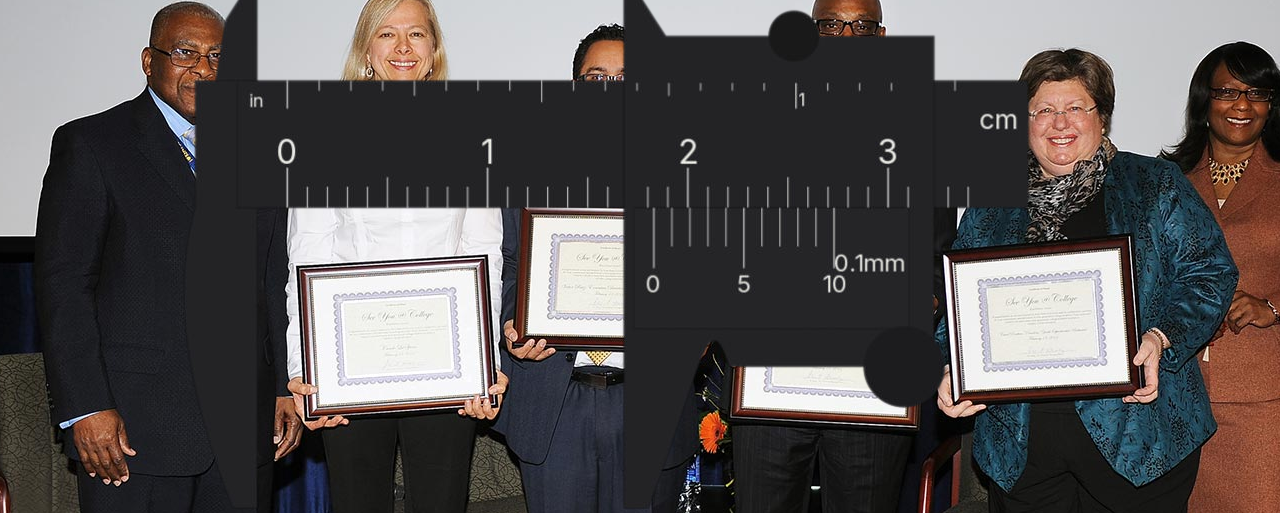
18.3 mm
